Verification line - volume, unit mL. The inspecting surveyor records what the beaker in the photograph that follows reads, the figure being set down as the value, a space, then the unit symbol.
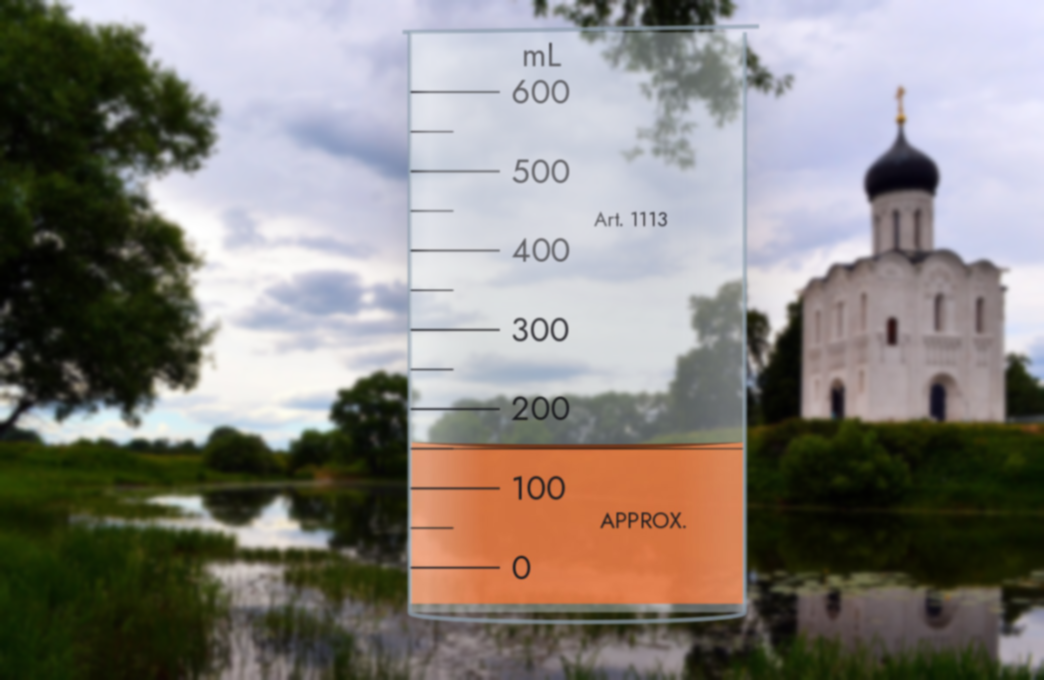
150 mL
